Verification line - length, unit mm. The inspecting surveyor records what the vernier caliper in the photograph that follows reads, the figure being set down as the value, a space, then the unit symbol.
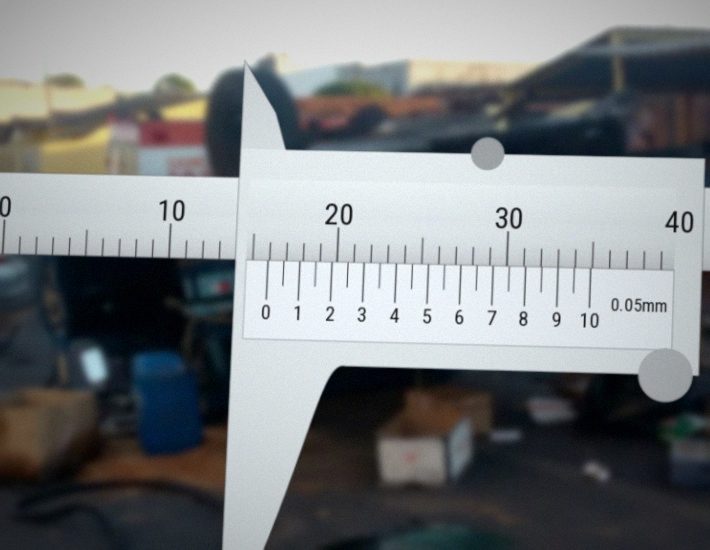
15.9 mm
